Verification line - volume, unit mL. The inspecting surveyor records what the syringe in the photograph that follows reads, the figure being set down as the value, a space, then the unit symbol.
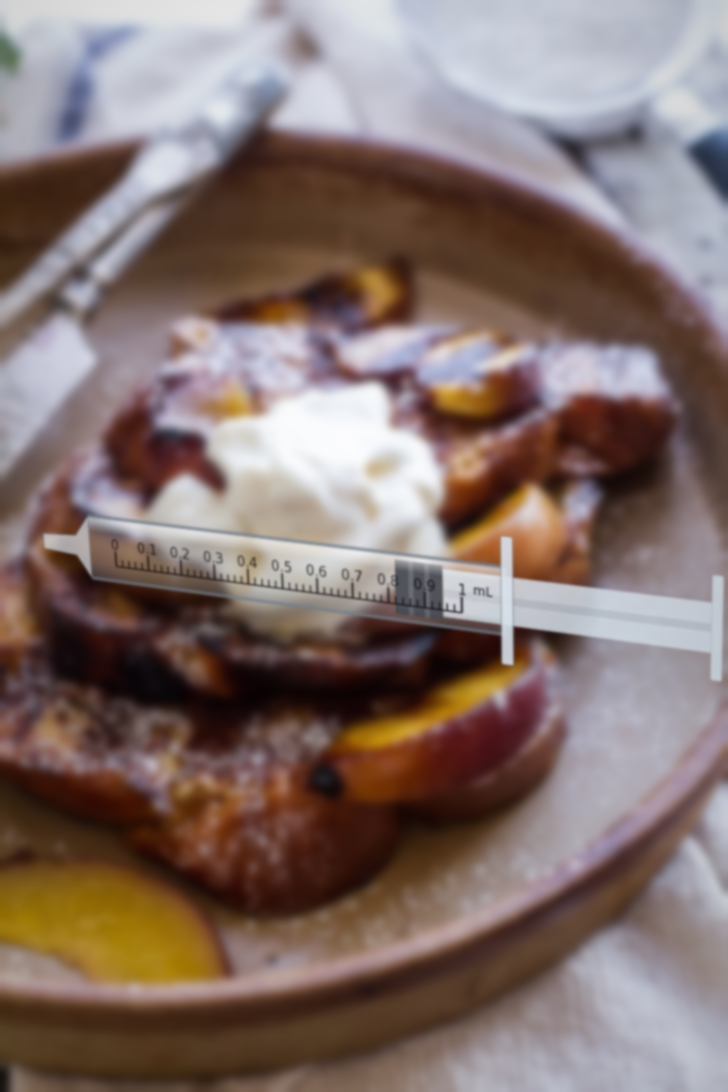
0.82 mL
